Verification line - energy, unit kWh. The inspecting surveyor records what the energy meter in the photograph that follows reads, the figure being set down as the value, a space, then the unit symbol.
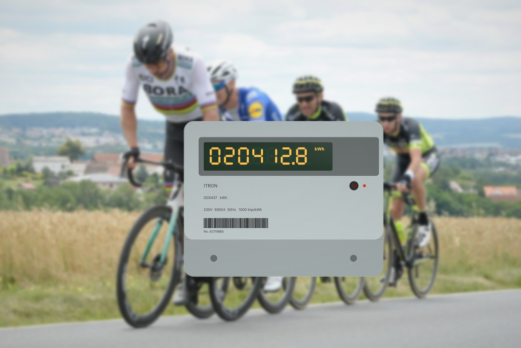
20412.8 kWh
